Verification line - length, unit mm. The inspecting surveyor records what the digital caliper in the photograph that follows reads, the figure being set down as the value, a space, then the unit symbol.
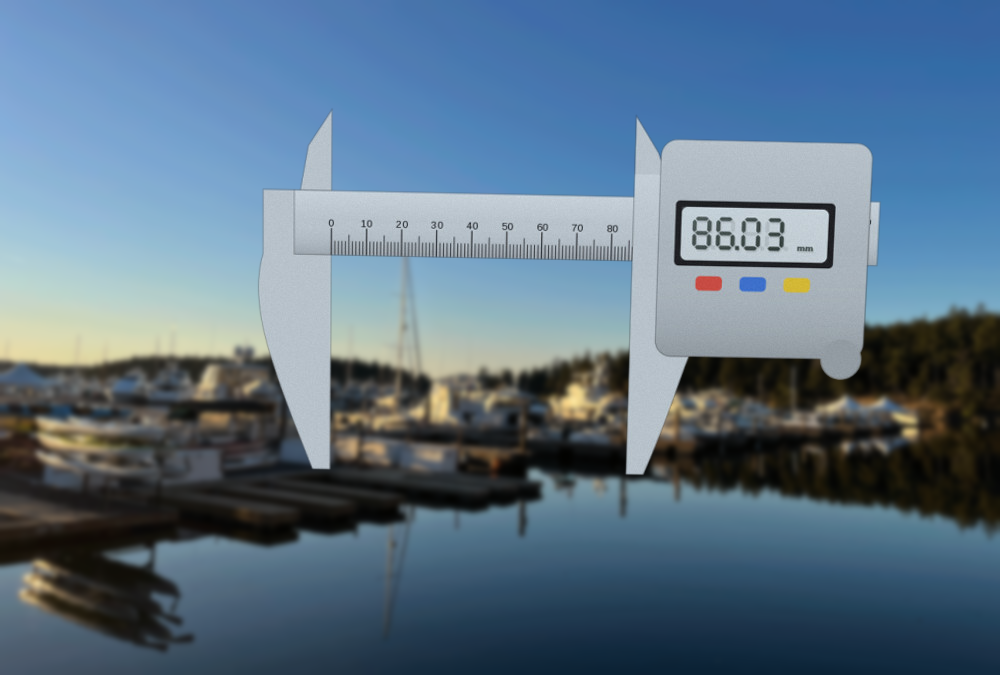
86.03 mm
